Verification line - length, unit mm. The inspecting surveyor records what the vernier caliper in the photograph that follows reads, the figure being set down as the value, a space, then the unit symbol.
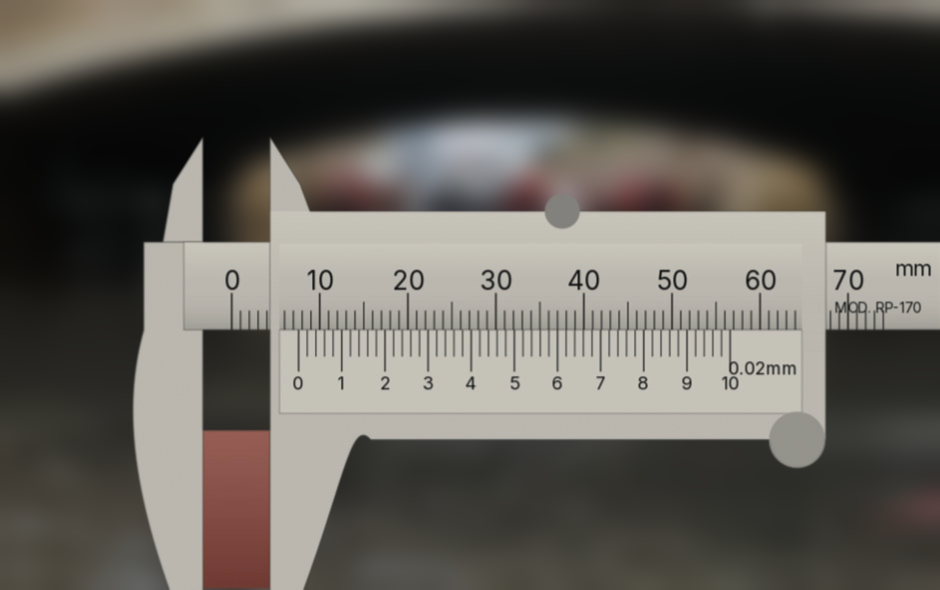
7.6 mm
